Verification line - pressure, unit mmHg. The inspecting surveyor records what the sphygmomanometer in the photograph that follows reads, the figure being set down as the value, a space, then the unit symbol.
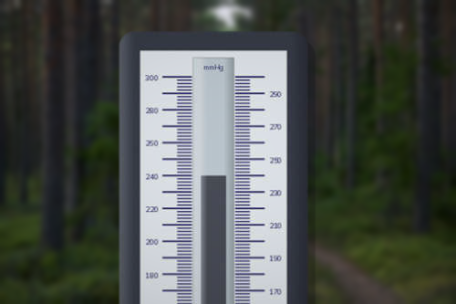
240 mmHg
